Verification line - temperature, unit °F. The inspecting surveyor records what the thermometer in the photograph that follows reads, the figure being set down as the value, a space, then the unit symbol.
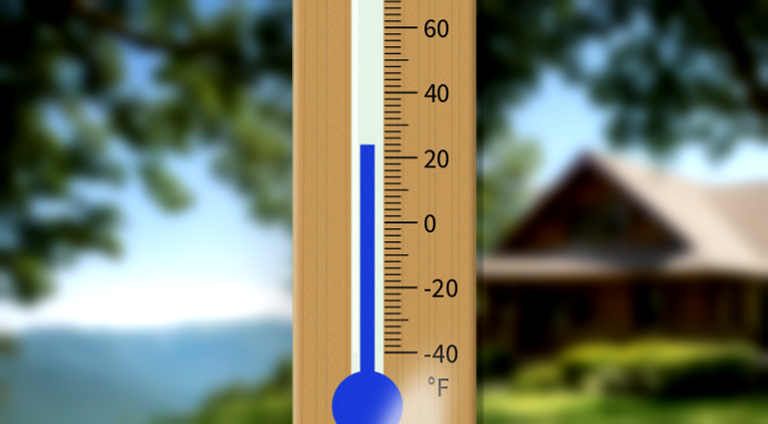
24 °F
